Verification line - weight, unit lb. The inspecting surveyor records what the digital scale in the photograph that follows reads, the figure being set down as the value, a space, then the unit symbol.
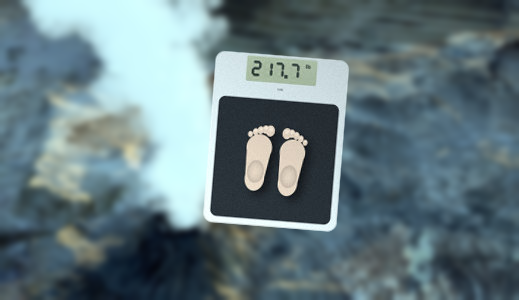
217.7 lb
